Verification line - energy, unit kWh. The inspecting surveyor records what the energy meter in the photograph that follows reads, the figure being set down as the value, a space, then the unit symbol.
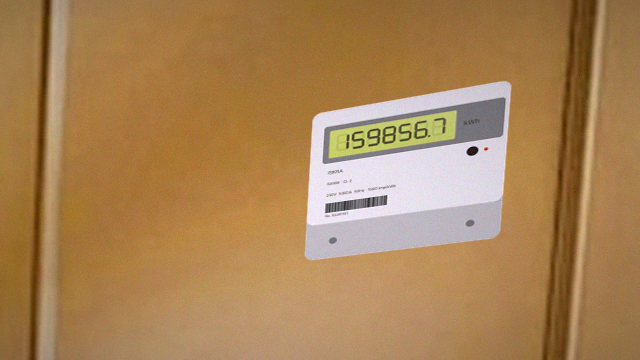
159856.7 kWh
